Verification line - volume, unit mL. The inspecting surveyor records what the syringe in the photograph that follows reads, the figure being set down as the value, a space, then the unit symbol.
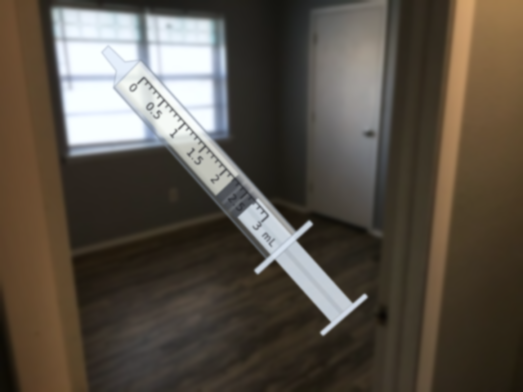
2.2 mL
